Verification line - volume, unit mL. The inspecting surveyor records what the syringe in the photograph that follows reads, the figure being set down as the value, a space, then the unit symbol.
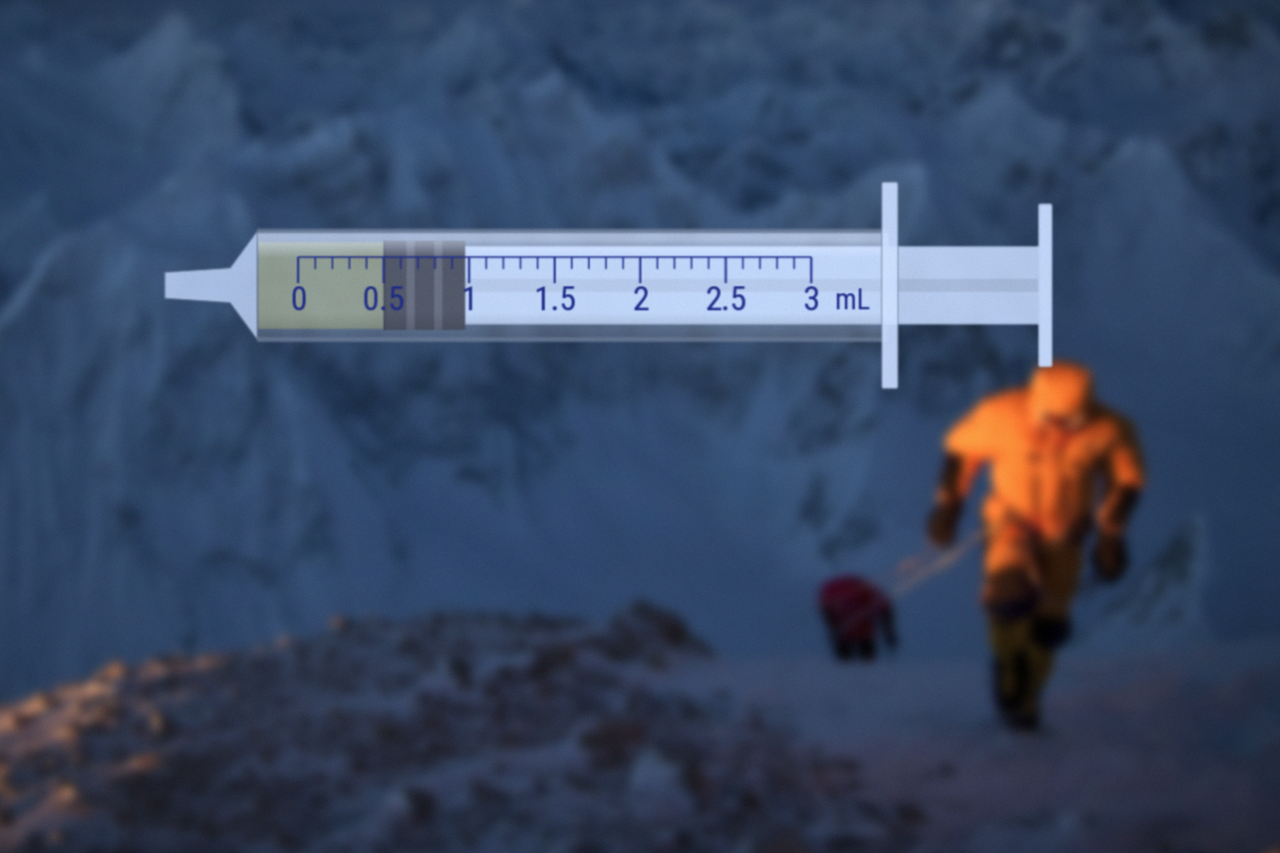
0.5 mL
